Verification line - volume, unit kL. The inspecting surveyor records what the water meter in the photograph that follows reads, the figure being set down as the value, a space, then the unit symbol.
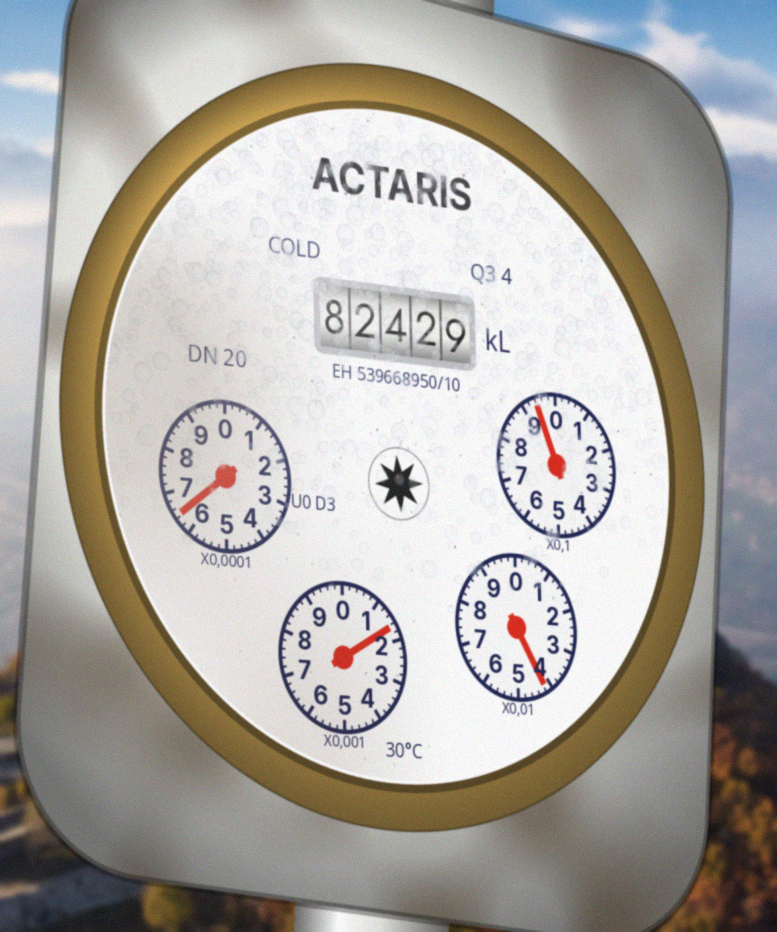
82428.9416 kL
